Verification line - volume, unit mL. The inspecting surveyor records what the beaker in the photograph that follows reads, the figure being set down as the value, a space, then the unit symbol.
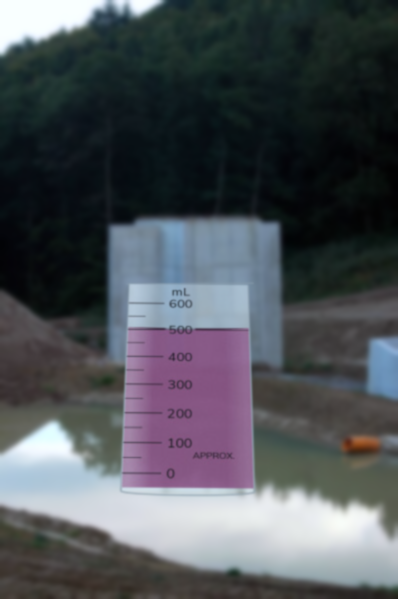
500 mL
